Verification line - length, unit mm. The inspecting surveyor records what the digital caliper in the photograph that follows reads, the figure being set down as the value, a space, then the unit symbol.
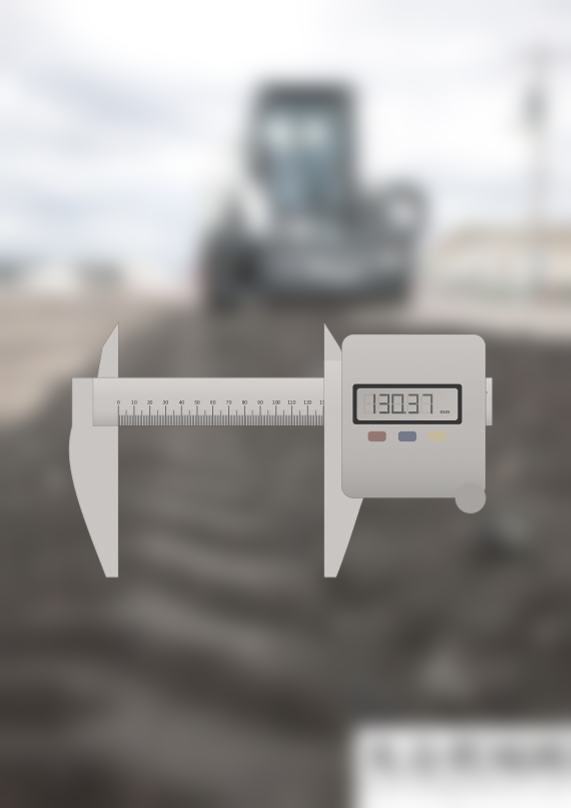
130.37 mm
